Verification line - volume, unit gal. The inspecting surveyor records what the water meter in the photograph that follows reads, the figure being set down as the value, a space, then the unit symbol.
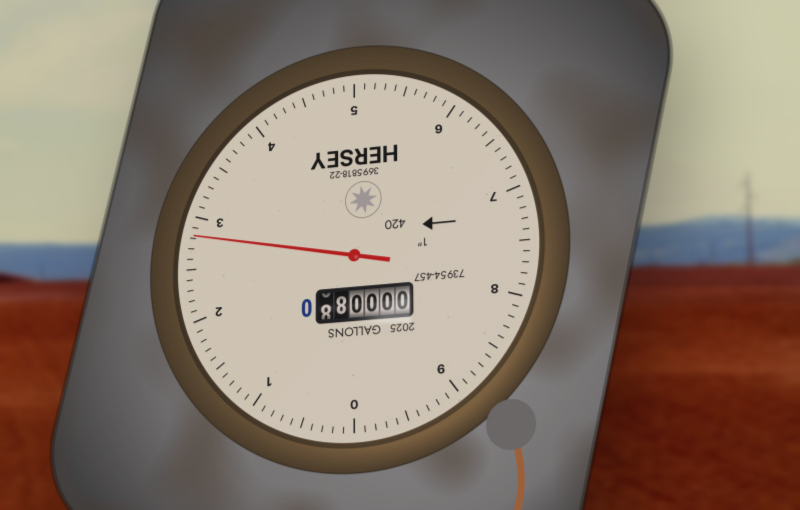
882.8 gal
